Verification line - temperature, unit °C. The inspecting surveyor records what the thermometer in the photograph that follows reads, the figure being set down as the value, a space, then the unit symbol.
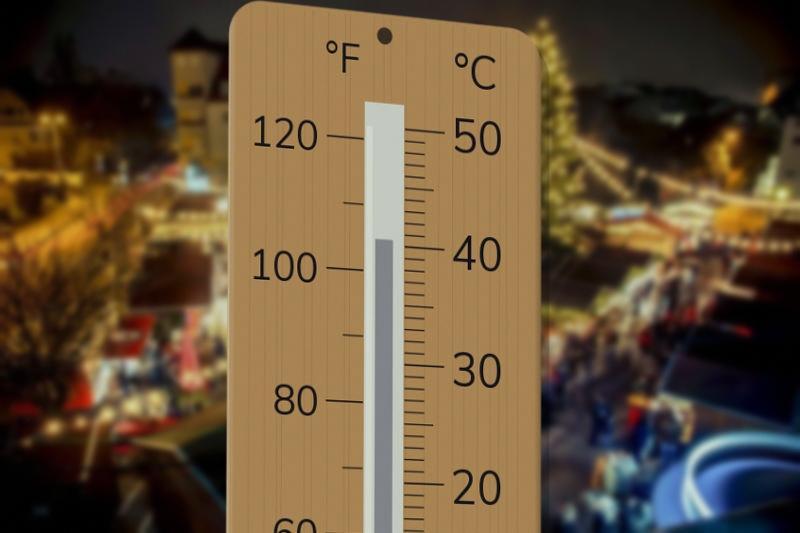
40.5 °C
